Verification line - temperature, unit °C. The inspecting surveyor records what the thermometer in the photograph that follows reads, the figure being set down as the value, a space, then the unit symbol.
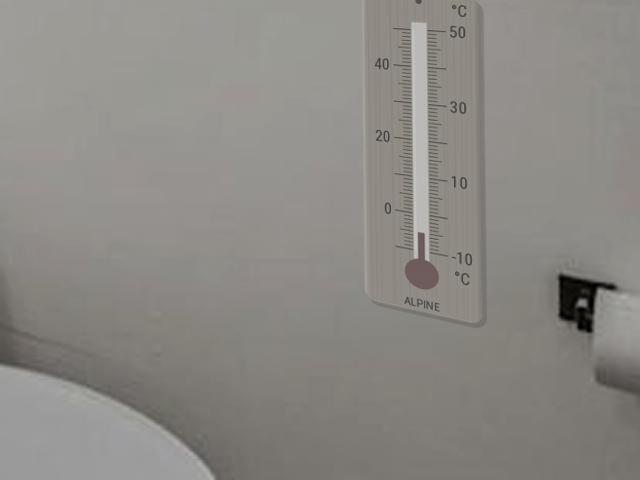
-5 °C
